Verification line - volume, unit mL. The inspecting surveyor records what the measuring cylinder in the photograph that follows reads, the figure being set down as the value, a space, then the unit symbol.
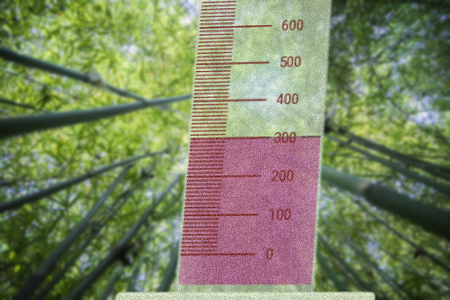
300 mL
